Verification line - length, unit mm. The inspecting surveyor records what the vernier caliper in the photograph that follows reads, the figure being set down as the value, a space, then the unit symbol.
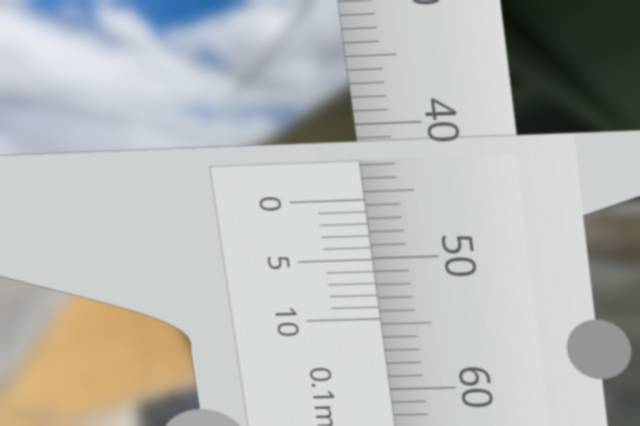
45.6 mm
